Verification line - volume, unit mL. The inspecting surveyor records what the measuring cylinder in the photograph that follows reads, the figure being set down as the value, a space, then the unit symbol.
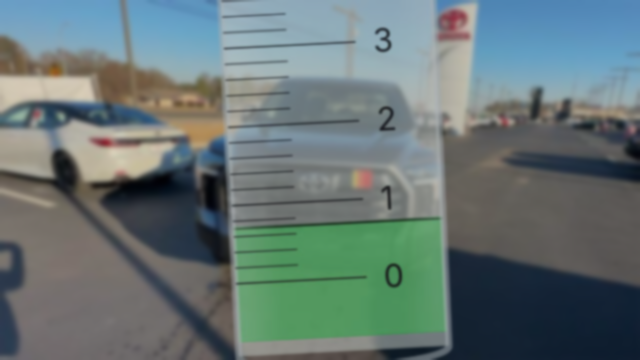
0.7 mL
